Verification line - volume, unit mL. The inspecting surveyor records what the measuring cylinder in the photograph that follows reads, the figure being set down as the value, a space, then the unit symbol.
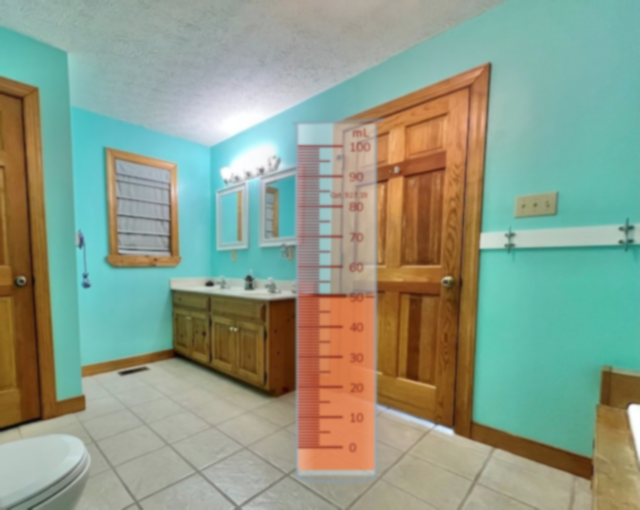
50 mL
